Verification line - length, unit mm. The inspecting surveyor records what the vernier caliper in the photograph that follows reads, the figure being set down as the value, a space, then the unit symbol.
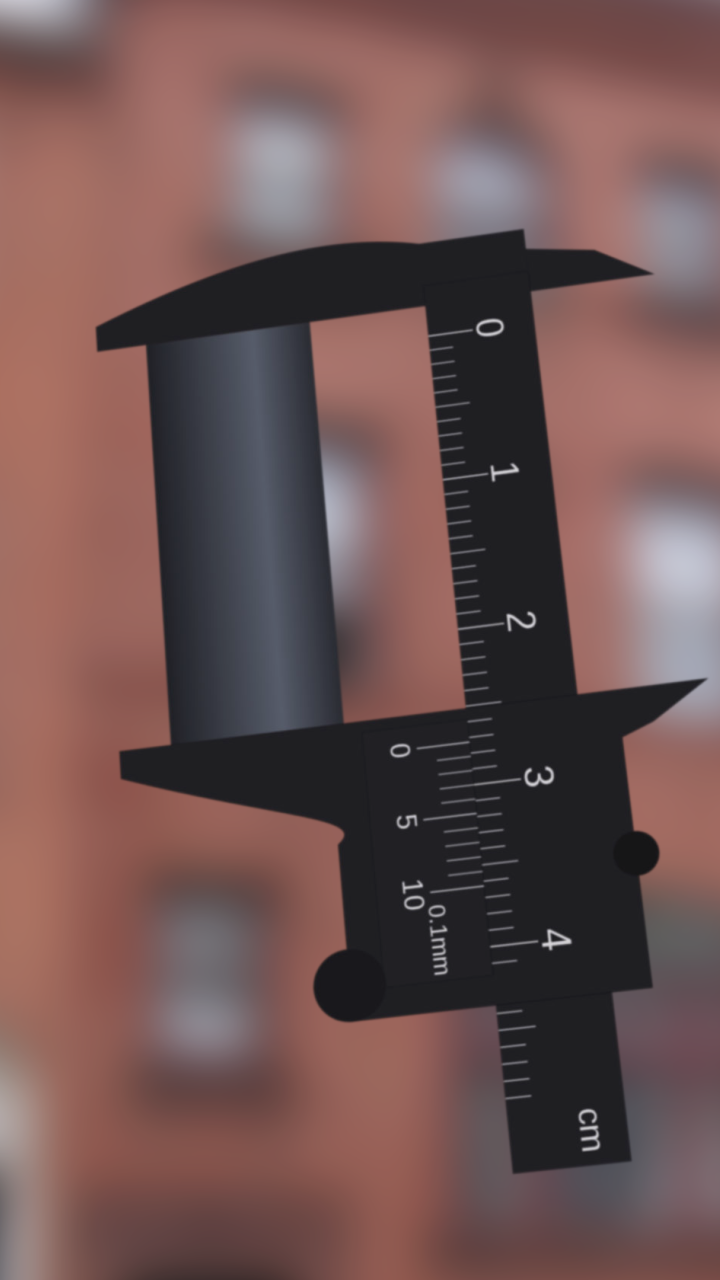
27.3 mm
